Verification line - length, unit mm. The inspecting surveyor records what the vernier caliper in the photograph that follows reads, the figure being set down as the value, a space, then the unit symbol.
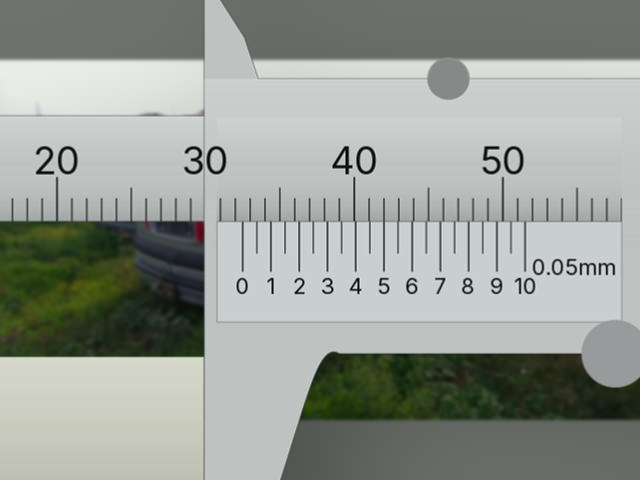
32.5 mm
